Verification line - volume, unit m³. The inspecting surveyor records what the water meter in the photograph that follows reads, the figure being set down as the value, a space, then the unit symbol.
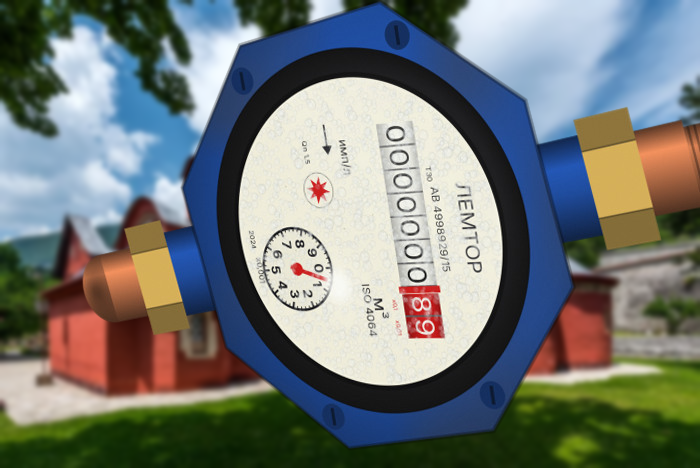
0.890 m³
